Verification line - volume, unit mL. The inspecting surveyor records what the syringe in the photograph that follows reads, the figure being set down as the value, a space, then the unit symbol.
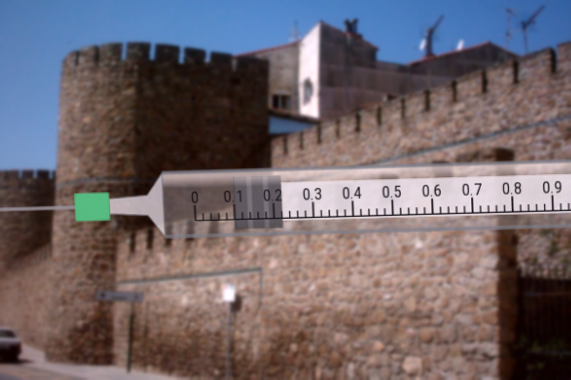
0.1 mL
